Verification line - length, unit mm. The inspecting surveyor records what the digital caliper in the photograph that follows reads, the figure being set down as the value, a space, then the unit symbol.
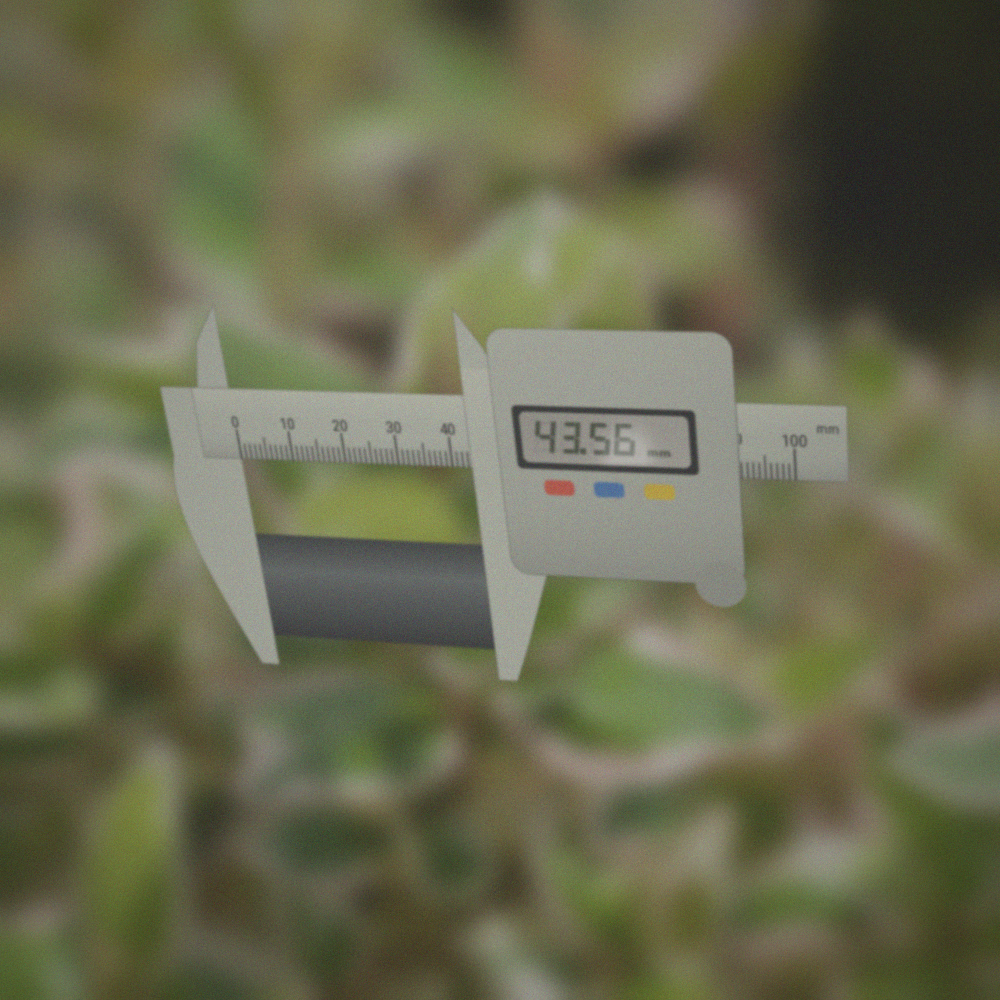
43.56 mm
